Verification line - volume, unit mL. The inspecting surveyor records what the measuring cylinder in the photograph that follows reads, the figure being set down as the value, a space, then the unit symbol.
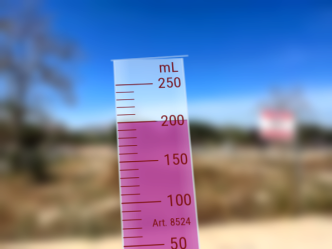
200 mL
